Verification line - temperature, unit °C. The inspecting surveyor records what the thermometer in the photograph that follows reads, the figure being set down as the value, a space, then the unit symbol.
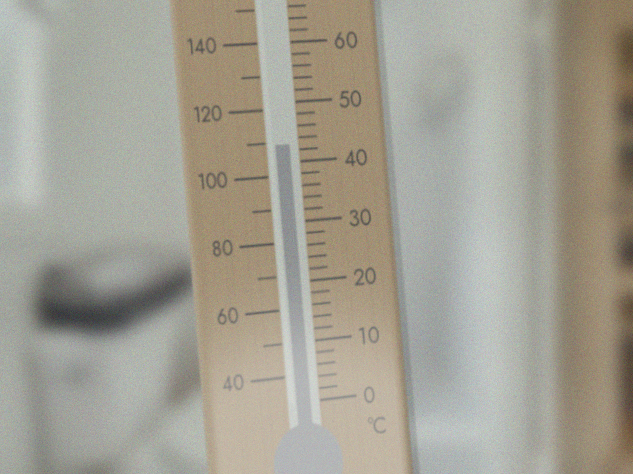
43 °C
